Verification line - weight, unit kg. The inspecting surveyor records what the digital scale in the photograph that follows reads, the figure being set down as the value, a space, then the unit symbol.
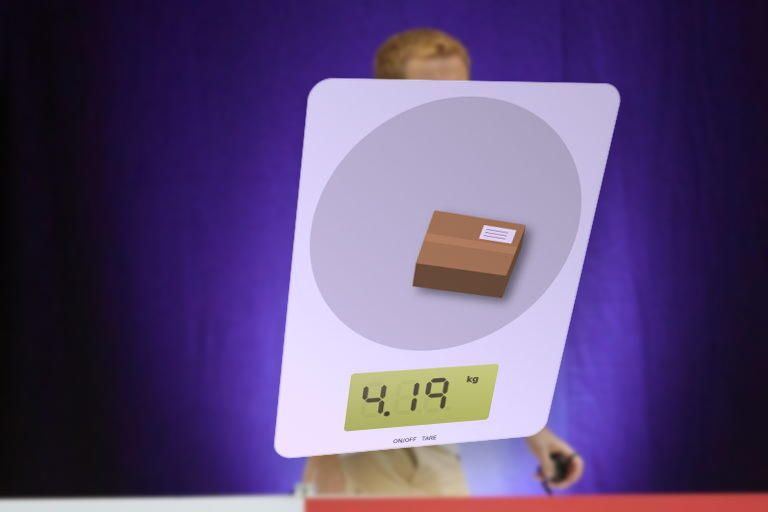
4.19 kg
